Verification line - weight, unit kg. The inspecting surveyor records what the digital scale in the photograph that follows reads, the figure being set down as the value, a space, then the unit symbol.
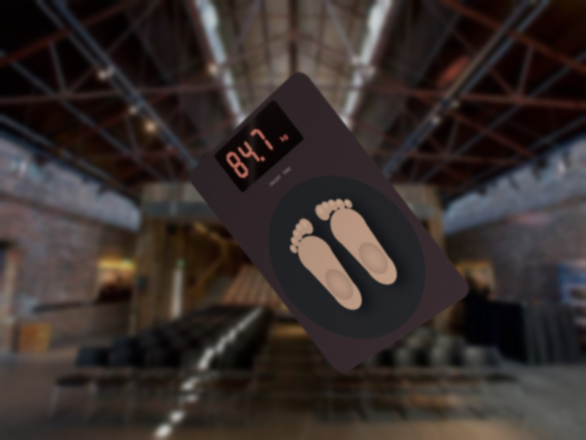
84.7 kg
